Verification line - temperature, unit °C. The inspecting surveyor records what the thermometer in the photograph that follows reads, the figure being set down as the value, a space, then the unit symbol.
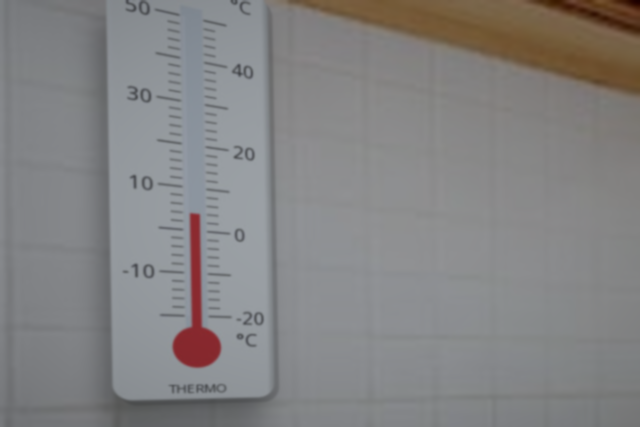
4 °C
